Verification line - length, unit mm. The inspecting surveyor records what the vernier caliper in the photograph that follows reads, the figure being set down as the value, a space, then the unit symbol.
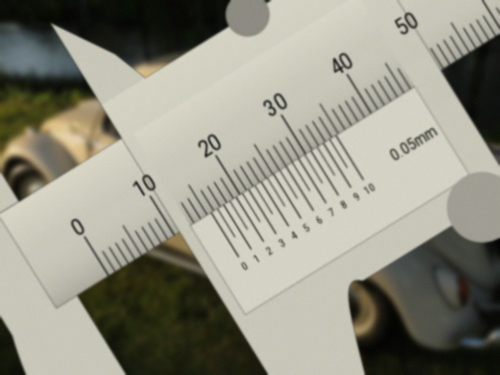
15.6 mm
